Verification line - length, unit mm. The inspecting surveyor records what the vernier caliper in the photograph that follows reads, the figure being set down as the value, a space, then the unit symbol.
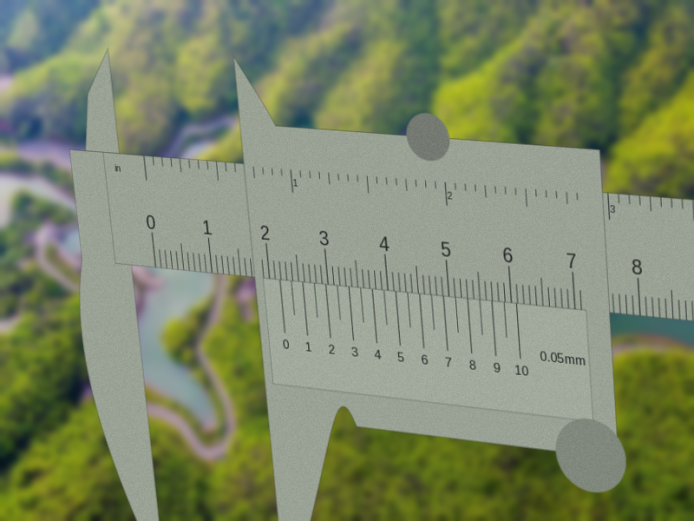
21.8 mm
